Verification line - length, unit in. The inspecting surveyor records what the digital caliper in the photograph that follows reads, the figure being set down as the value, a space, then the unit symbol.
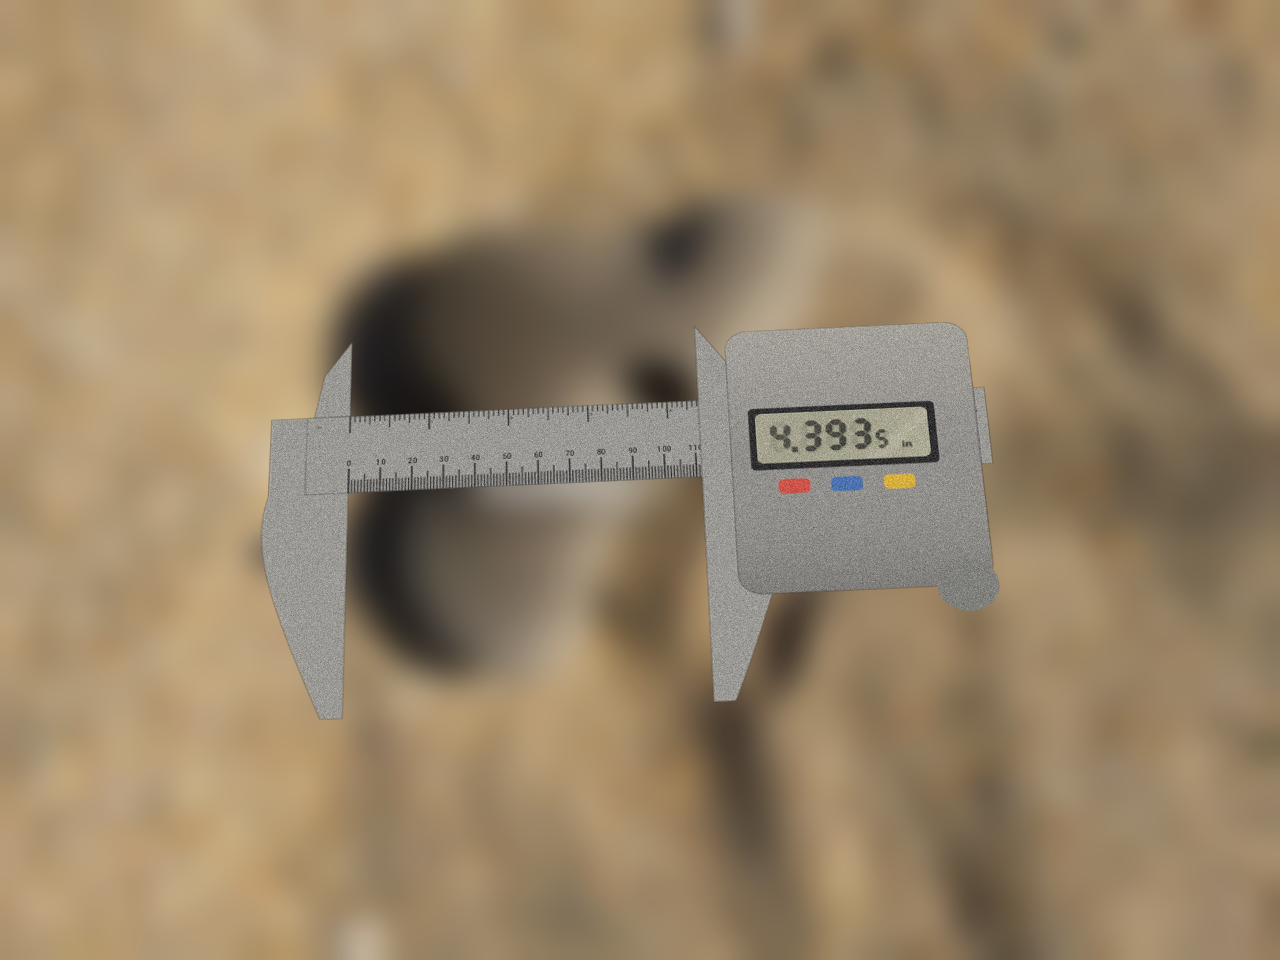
4.3935 in
